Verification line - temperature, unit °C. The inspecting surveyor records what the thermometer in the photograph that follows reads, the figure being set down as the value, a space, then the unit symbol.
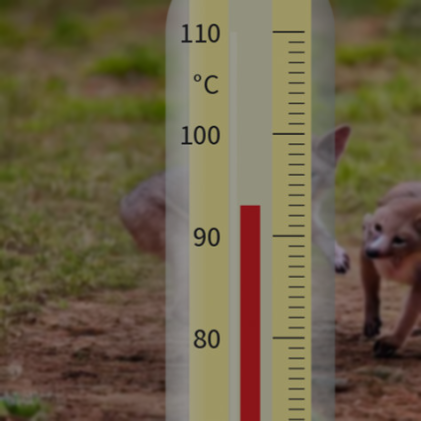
93 °C
